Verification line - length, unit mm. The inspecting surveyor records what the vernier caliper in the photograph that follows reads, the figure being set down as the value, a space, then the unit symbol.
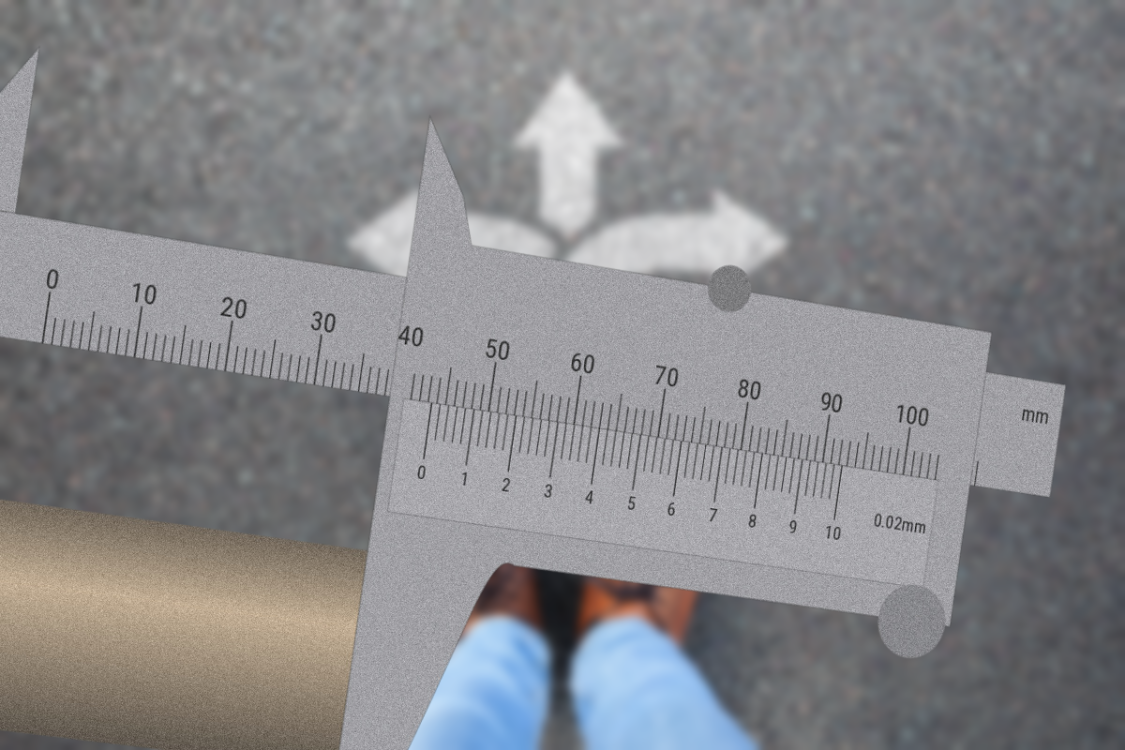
43.4 mm
